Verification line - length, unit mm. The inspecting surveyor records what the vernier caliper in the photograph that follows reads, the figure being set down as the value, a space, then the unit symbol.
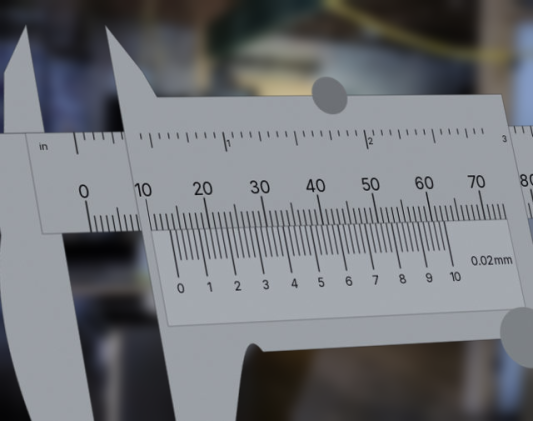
13.2 mm
